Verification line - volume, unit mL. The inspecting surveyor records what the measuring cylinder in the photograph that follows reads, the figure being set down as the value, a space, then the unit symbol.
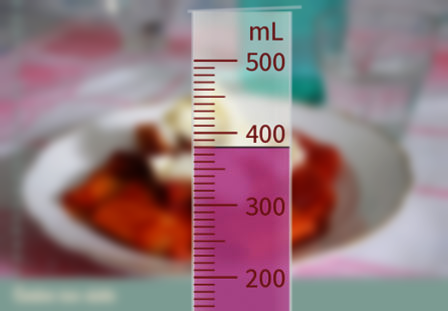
380 mL
